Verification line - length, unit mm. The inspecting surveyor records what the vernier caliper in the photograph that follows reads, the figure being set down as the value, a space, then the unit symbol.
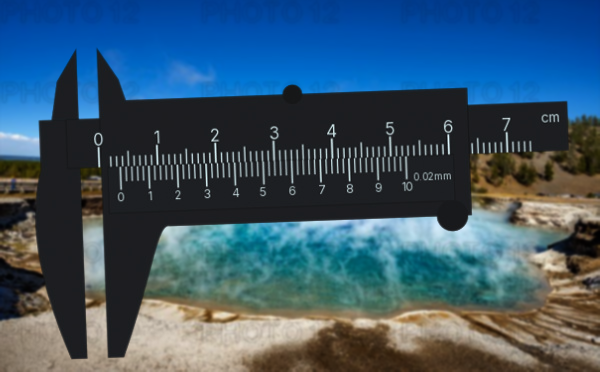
3.6 mm
